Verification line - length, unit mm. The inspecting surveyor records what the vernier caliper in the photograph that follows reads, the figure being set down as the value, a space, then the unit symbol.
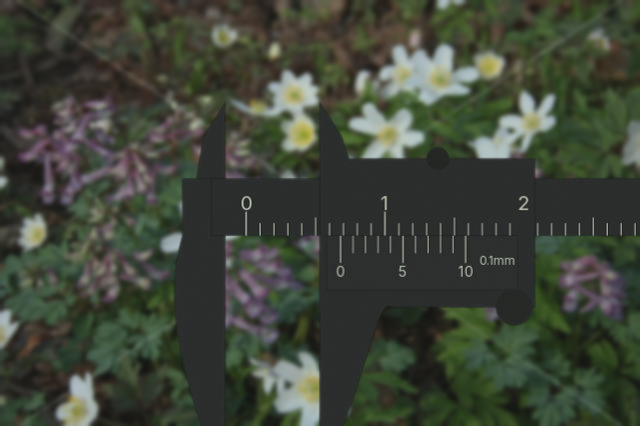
6.8 mm
